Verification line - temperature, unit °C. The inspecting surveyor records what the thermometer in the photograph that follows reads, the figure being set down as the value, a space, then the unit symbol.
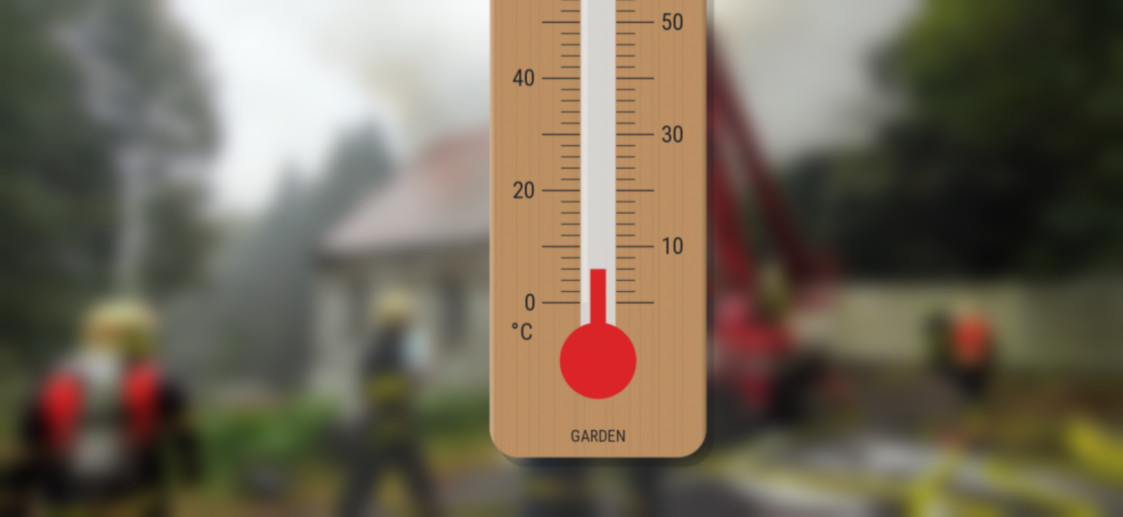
6 °C
